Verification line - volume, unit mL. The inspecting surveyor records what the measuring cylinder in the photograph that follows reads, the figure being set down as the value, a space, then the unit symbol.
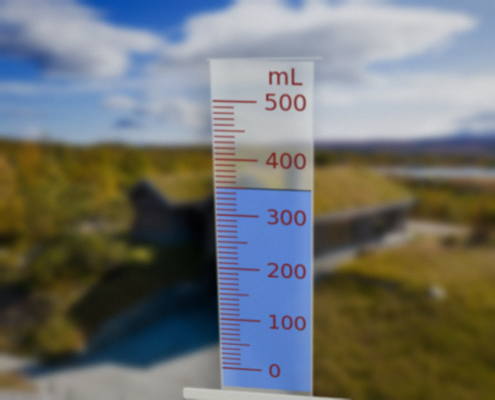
350 mL
